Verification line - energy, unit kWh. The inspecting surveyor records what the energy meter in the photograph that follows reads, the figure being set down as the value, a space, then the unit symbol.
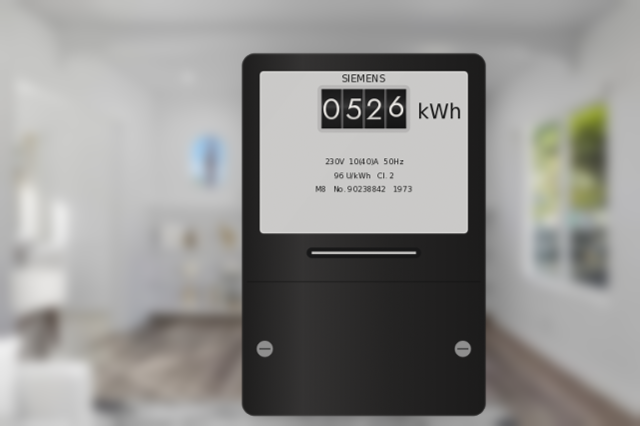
526 kWh
